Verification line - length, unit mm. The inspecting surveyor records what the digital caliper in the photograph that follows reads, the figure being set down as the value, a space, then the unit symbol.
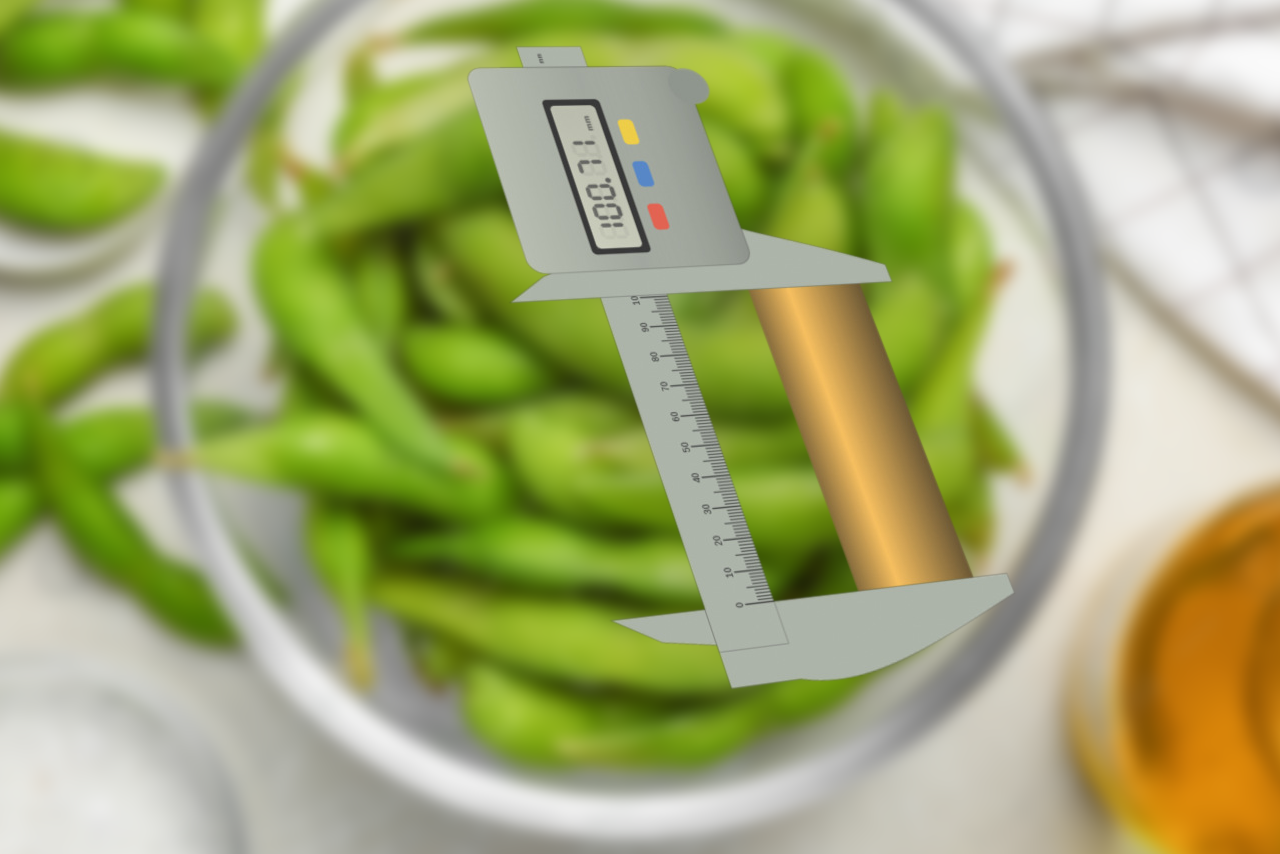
100.71 mm
